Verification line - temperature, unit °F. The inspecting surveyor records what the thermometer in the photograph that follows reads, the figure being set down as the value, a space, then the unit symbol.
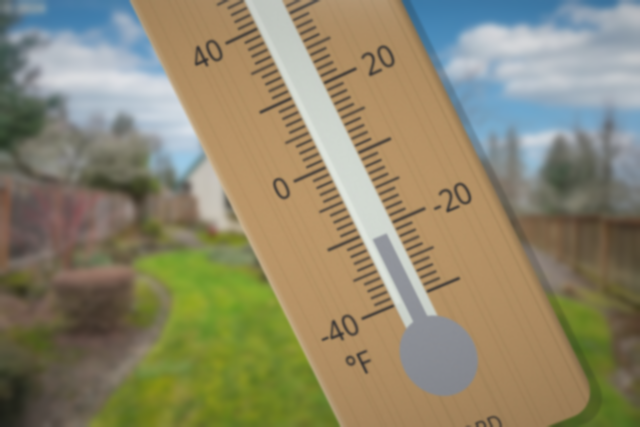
-22 °F
